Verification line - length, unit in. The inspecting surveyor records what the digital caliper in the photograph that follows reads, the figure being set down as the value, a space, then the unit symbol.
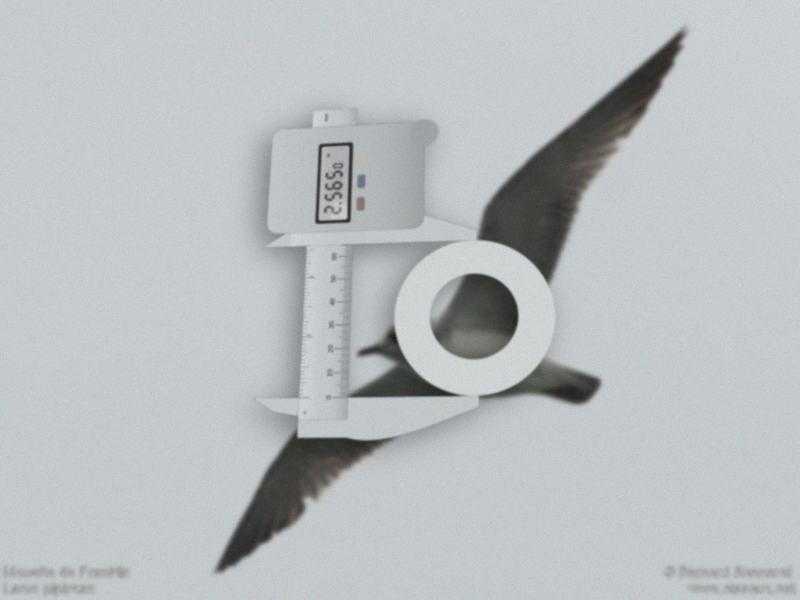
2.5650 in
